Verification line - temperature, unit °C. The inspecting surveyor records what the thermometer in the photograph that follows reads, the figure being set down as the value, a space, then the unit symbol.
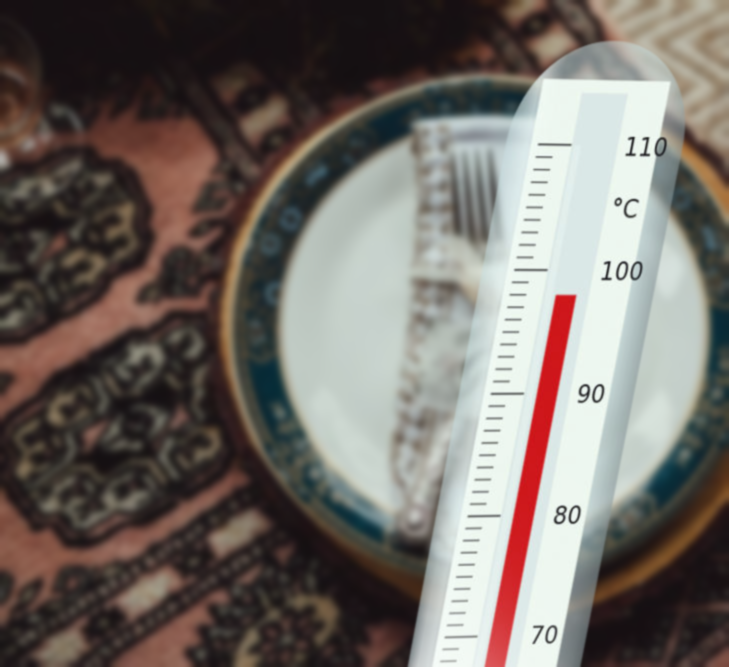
98 °C
